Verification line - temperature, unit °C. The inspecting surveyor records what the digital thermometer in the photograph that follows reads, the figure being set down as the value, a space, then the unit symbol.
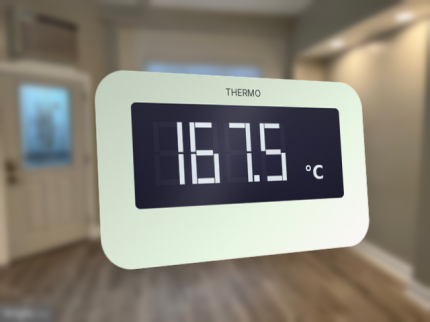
167.5 °C
